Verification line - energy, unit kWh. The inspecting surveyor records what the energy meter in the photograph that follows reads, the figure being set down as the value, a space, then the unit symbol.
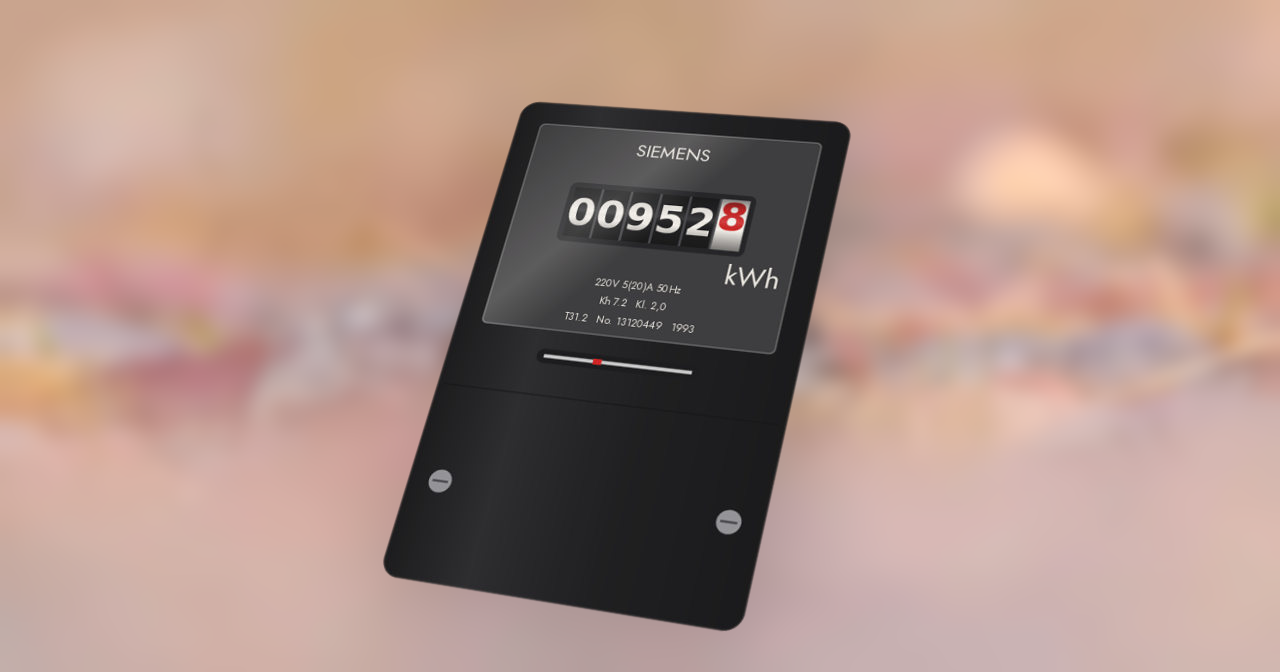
952.8 kWh
